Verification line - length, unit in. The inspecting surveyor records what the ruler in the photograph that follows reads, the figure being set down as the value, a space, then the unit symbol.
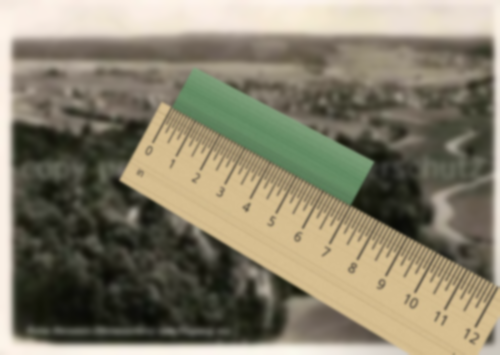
7 in
